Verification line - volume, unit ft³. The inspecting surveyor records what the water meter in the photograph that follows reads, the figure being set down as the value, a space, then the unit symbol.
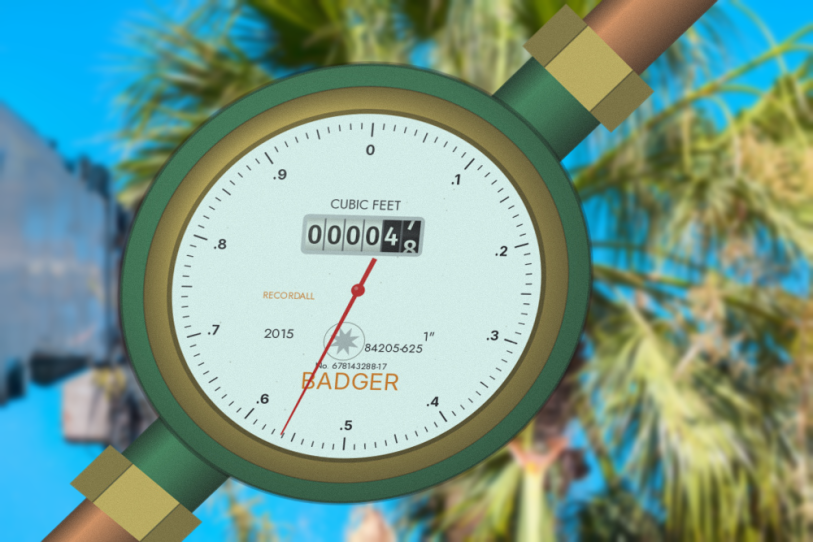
47.56 ft³
